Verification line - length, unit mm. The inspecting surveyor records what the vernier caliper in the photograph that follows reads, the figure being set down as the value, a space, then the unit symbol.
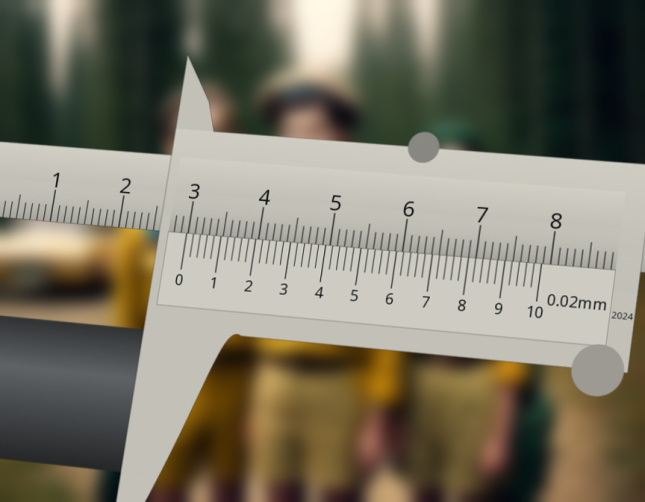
29.8 mm
